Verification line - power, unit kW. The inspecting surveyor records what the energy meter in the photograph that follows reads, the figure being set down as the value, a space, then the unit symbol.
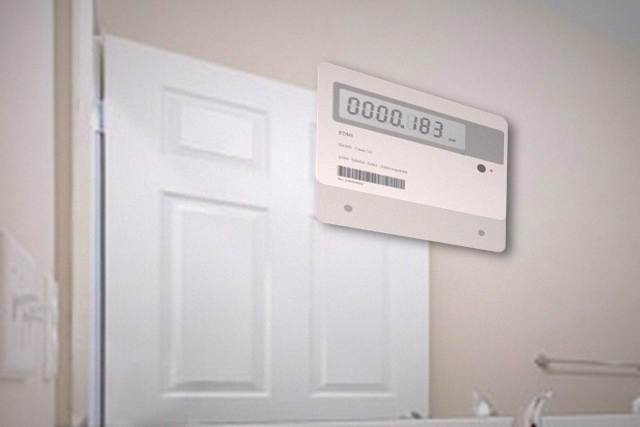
0.183 kW
